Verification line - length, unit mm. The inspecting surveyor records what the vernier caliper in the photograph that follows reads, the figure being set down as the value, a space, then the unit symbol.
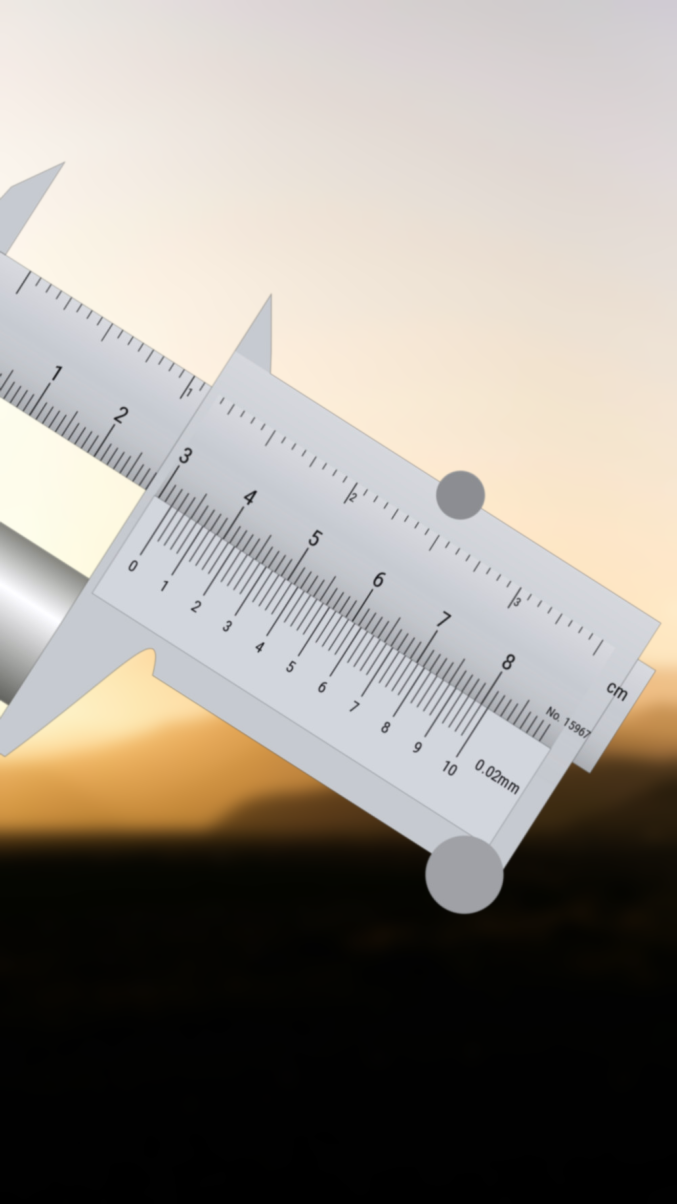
32.0 mm
